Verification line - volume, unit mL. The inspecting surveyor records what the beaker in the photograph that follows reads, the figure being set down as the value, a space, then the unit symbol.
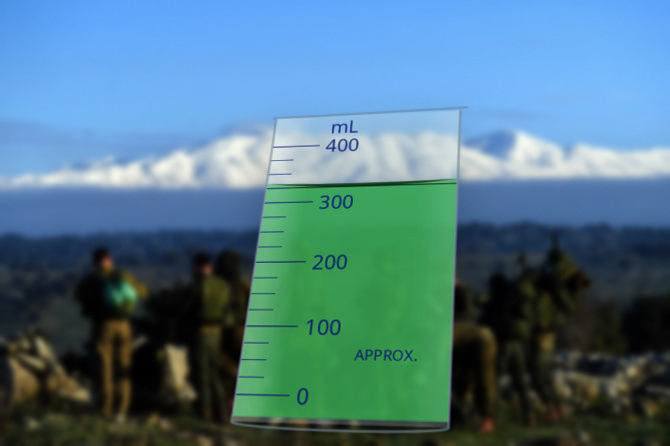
325 mL
